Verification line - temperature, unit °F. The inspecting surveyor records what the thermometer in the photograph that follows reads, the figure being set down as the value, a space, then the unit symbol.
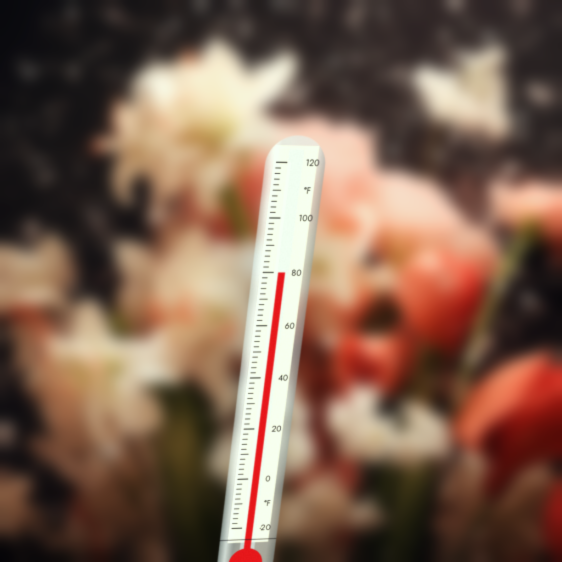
80 °F
